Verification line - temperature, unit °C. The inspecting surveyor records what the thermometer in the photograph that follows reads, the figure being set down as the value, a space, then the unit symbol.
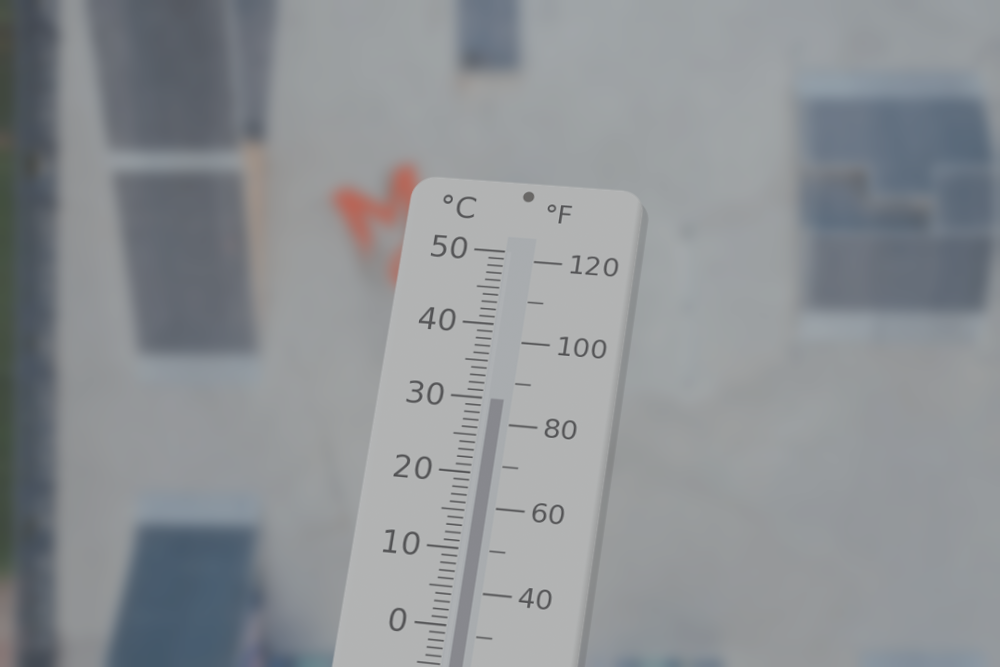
30 °C
